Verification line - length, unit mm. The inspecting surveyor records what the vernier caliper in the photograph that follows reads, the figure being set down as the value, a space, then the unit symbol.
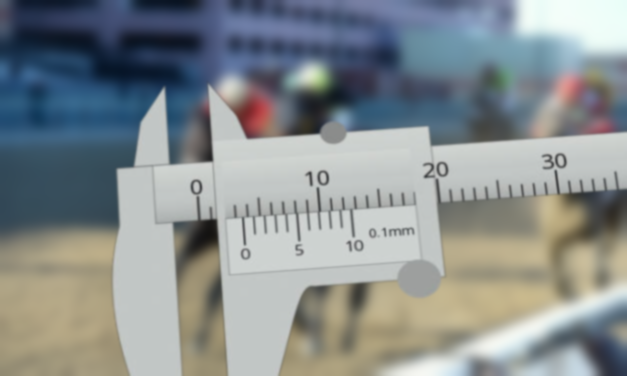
3.6 mm
